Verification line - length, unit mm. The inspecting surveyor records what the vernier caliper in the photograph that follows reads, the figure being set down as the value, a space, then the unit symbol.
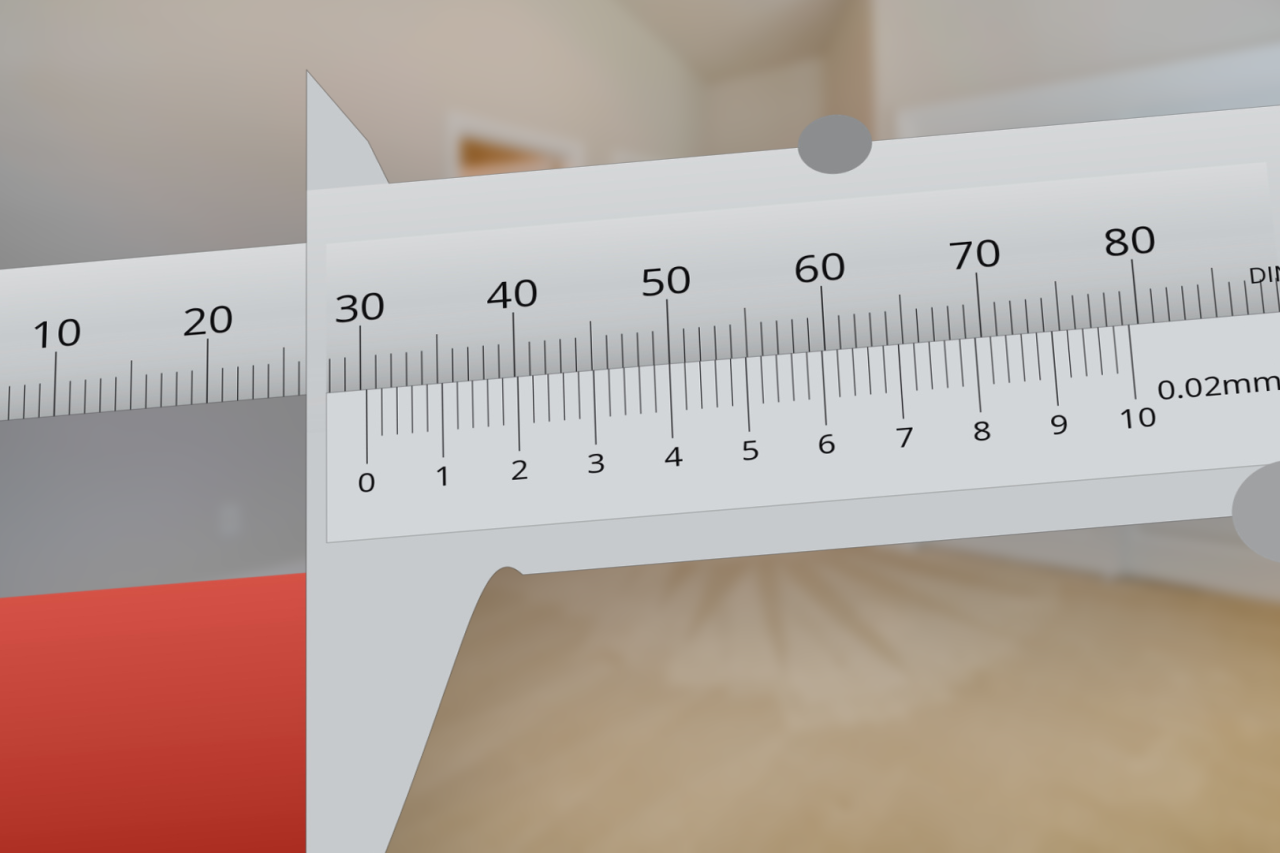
30.4 mm
